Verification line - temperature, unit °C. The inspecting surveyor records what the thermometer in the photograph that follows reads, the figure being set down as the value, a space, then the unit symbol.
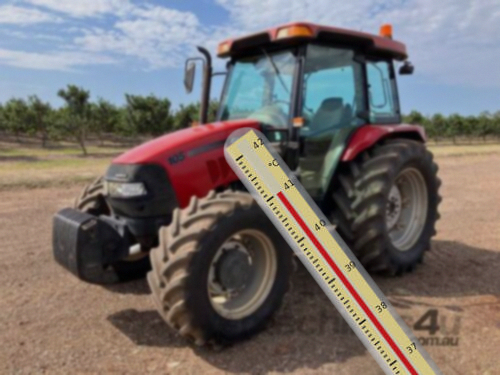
41 °C
